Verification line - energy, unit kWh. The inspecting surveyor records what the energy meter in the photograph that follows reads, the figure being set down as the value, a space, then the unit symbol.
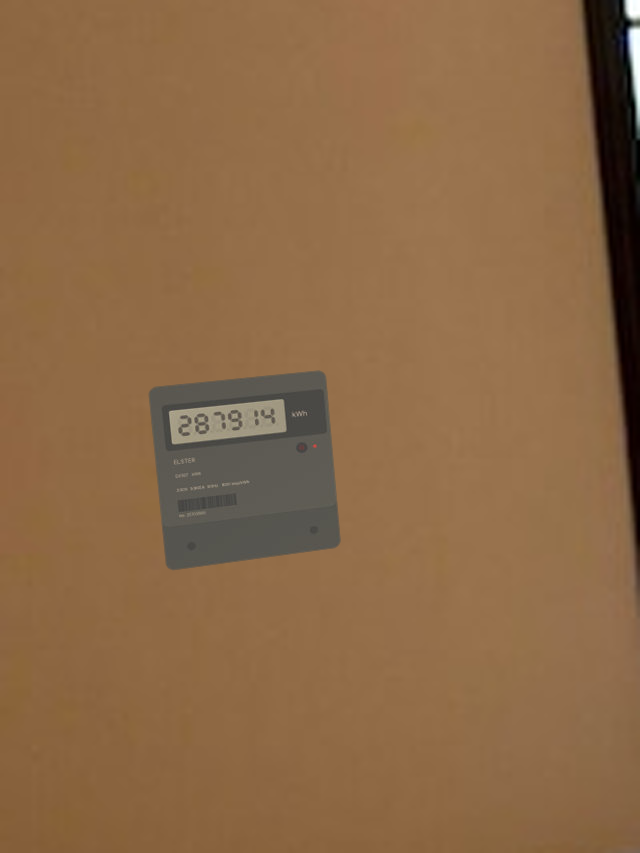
287914 kWh
